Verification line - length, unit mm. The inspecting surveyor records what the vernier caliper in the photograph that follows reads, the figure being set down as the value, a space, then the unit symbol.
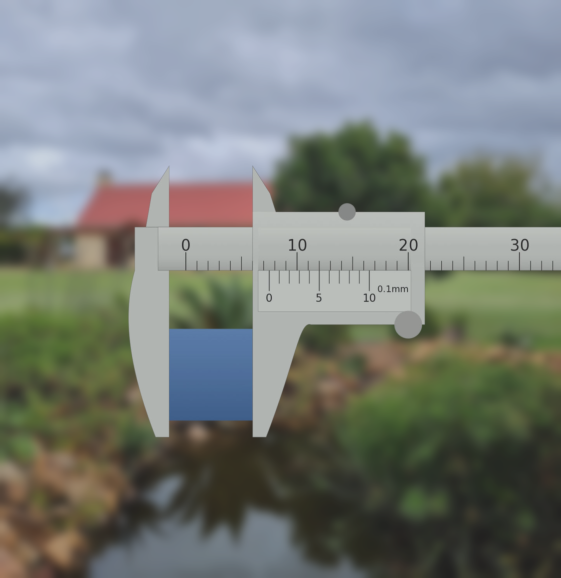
7.5 mm
